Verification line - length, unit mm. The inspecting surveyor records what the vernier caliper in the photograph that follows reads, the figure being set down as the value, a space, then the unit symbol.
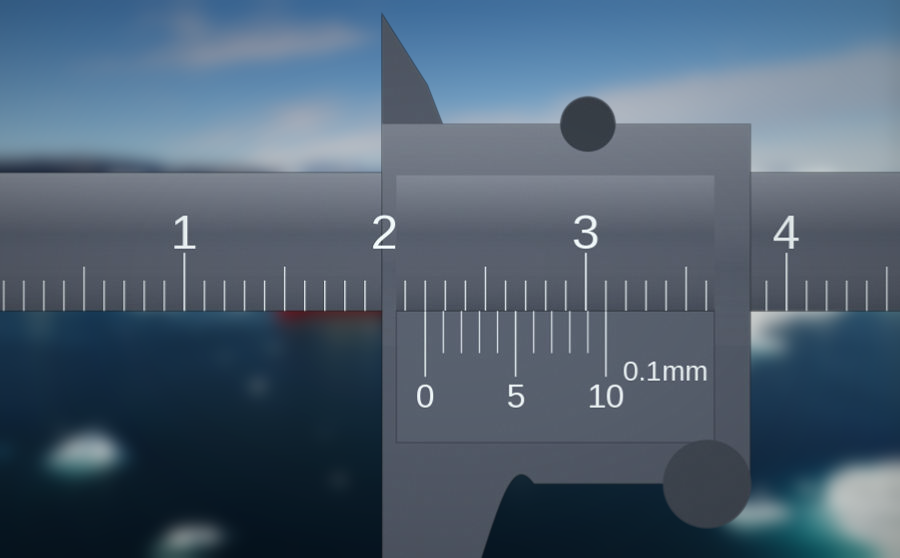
22.0 mm
